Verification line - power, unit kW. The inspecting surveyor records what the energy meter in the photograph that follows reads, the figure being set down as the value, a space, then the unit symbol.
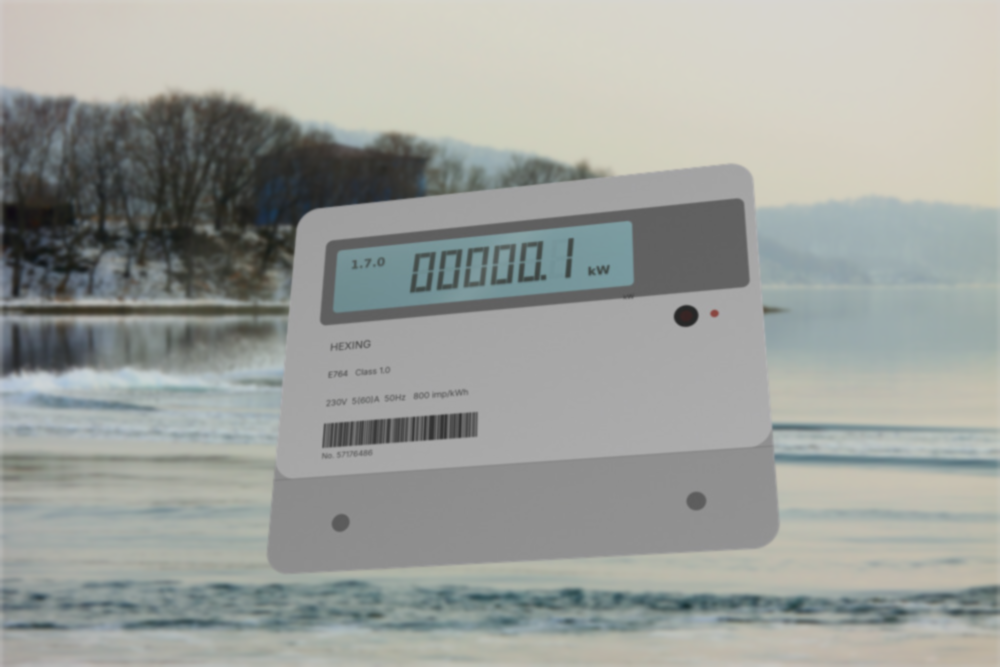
0.1 kW
